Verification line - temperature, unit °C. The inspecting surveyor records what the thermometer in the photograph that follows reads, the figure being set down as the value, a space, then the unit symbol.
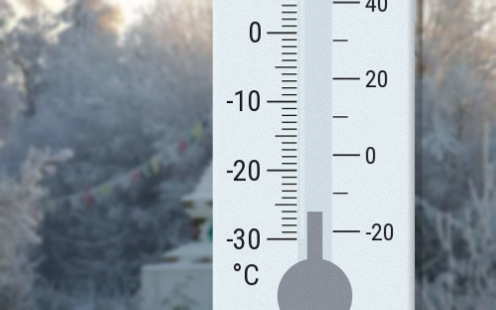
-26 °C
